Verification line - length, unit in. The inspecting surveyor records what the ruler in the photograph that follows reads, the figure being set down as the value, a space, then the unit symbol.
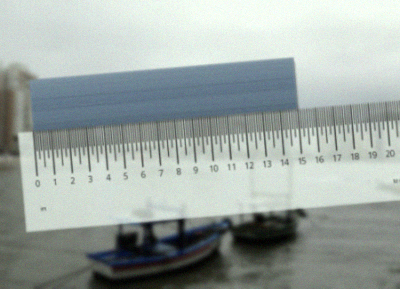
15 in
